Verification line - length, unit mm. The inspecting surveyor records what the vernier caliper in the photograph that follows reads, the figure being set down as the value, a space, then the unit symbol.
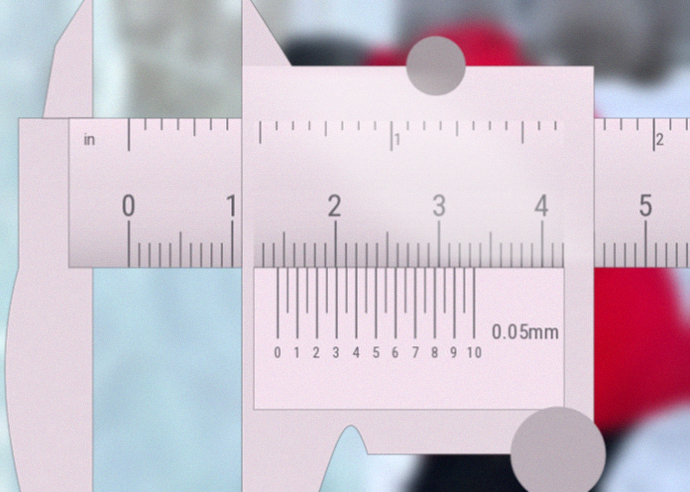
14.4 mm
